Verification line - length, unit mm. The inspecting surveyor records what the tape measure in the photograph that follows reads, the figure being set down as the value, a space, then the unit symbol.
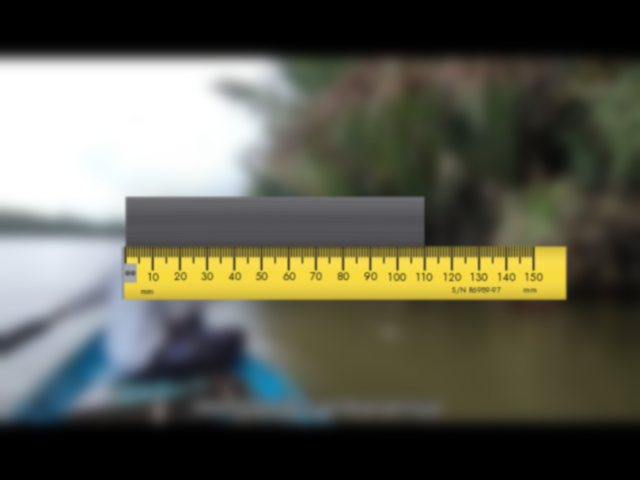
110 mm
